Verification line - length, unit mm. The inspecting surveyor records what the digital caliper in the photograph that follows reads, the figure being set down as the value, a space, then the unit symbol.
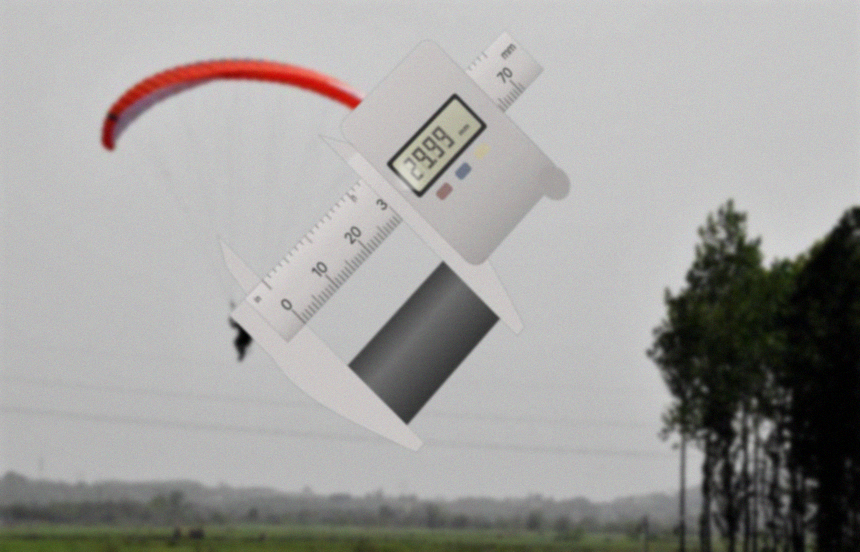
29.99 mm
